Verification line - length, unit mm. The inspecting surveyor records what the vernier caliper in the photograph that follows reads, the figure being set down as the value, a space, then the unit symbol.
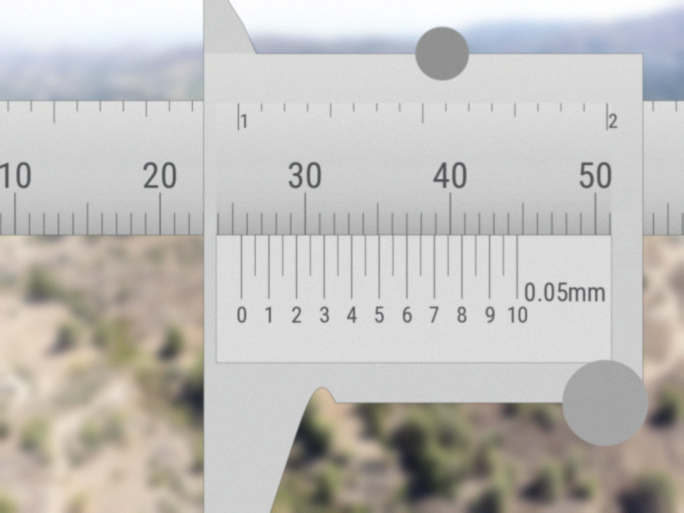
25.6 mm
